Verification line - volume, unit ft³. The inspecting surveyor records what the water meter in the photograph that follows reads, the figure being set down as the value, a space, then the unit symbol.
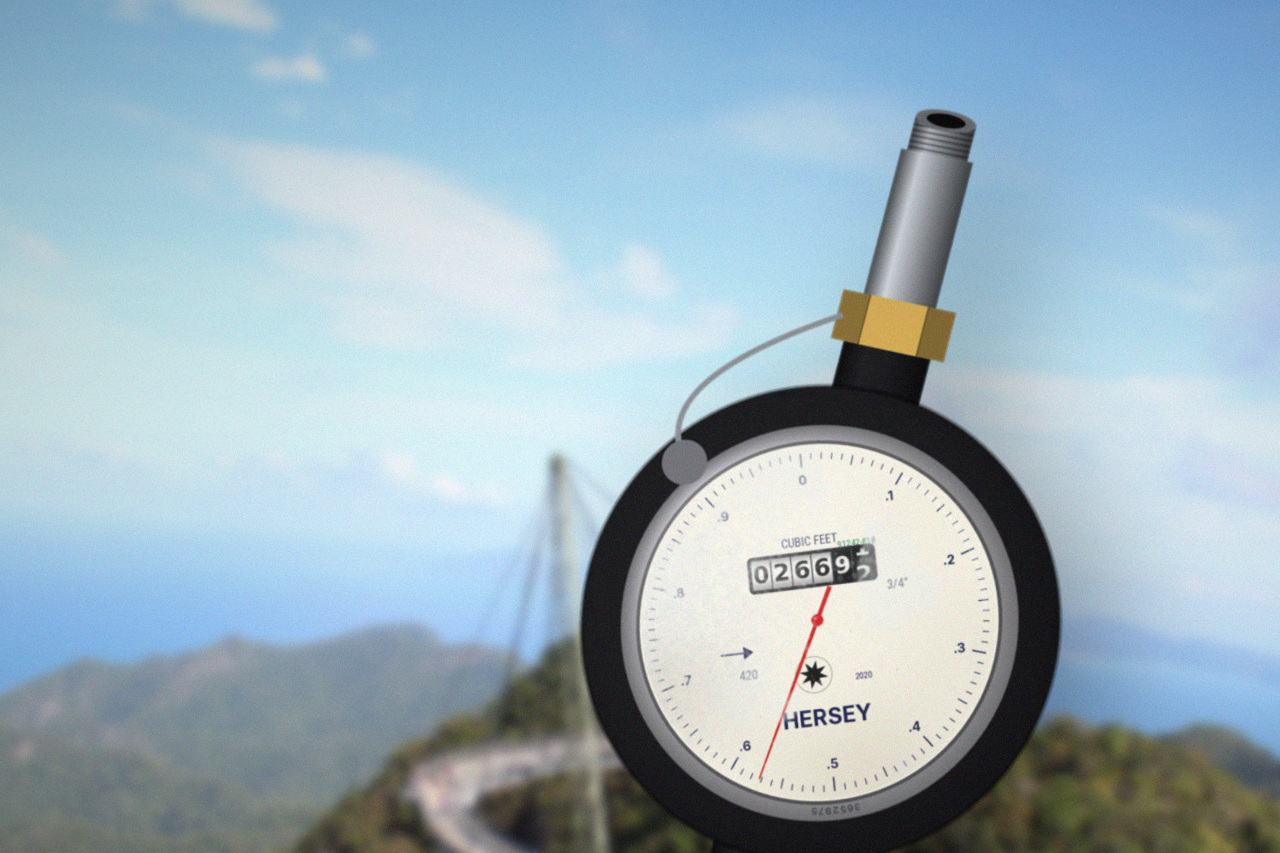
26691.57 ft³
